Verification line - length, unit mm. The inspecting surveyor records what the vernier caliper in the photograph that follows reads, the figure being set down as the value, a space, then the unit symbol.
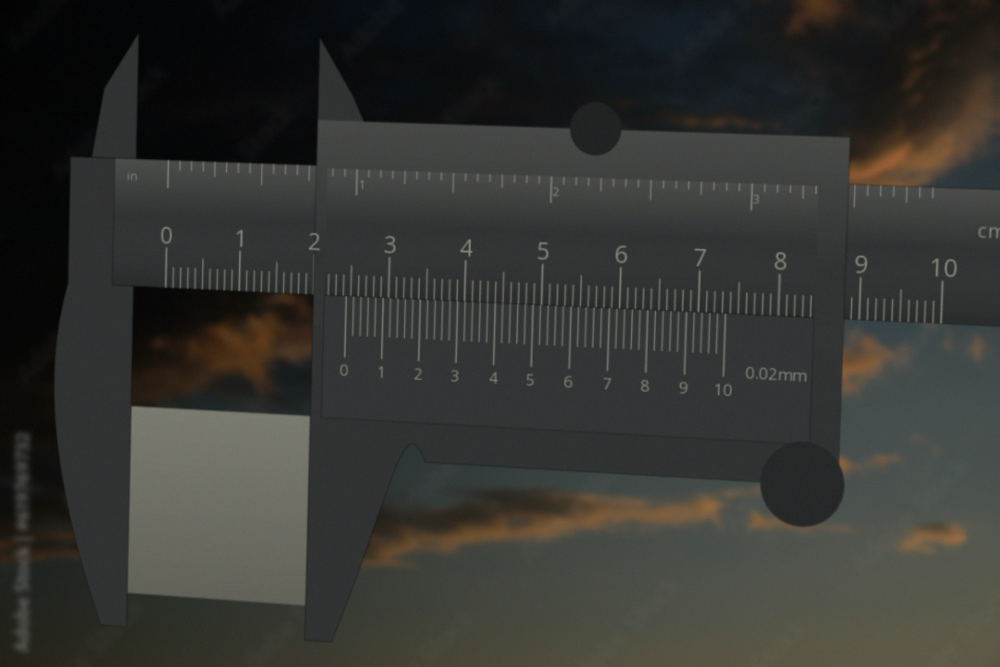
24.4 mm
